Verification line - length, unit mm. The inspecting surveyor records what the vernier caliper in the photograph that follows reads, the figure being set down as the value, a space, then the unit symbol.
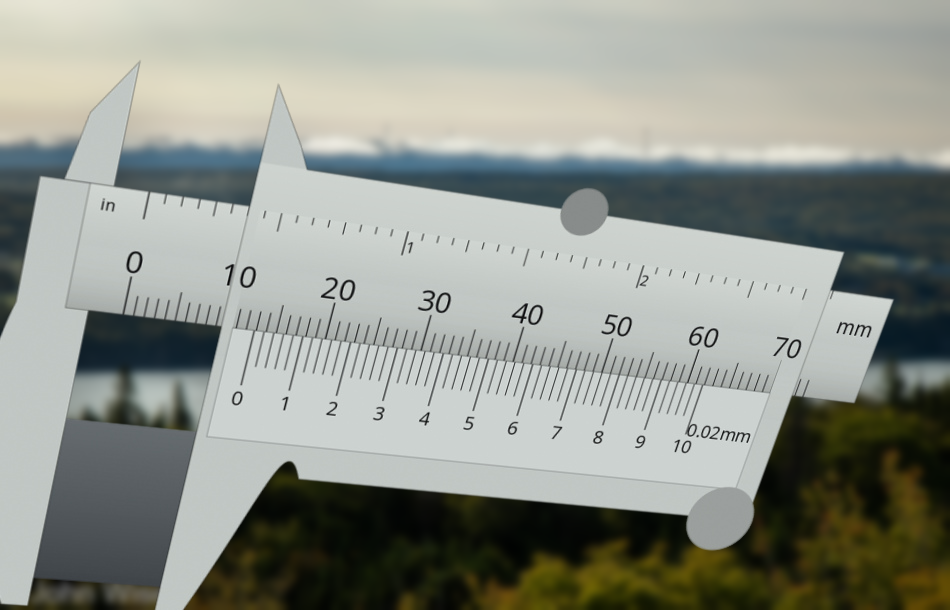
12.8 mm
